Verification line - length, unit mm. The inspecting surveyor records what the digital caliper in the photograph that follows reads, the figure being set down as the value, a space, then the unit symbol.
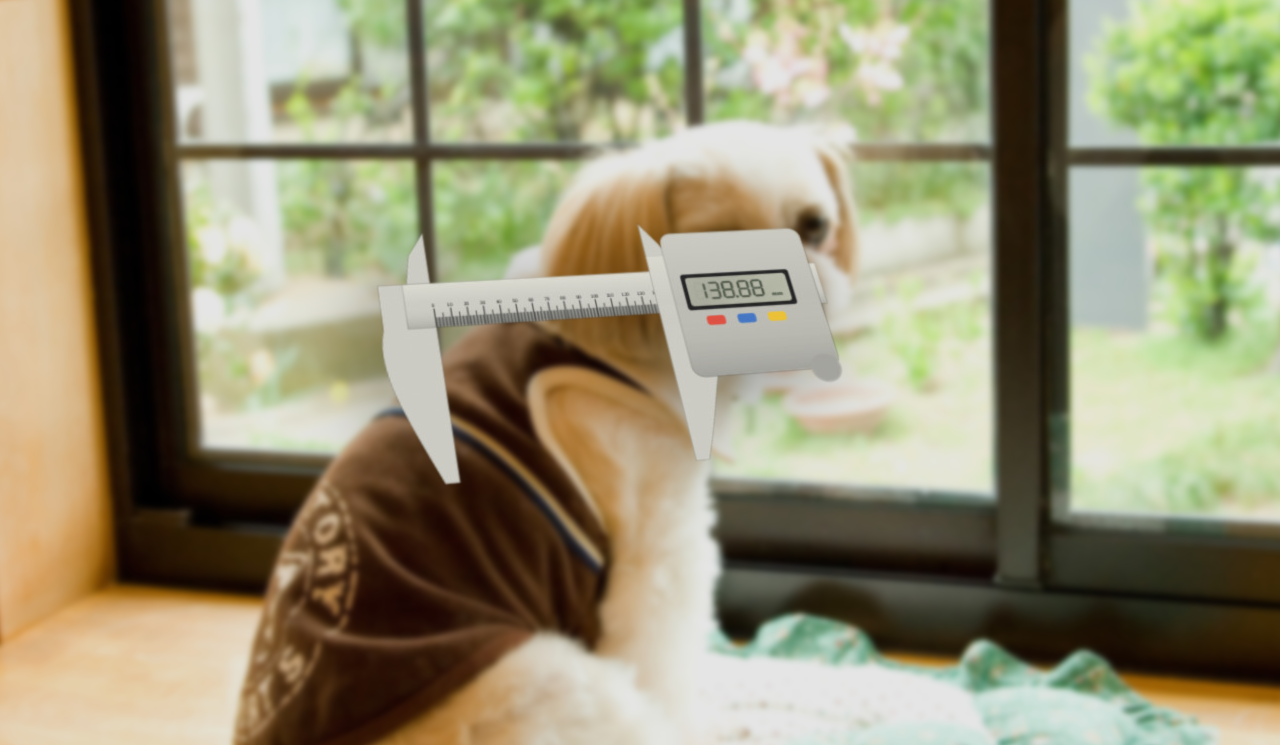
138.88 mm
